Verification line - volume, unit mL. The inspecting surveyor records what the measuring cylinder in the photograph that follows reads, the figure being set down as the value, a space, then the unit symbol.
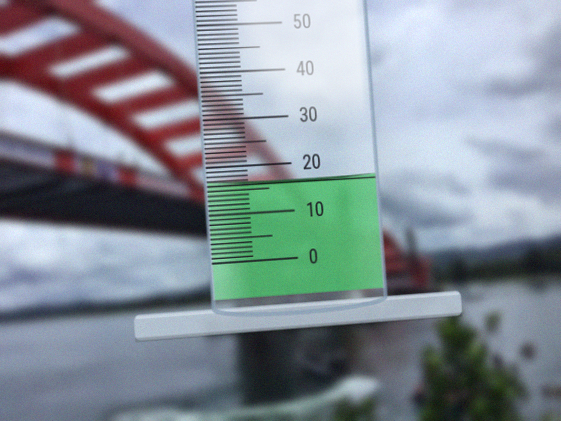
16 mL
